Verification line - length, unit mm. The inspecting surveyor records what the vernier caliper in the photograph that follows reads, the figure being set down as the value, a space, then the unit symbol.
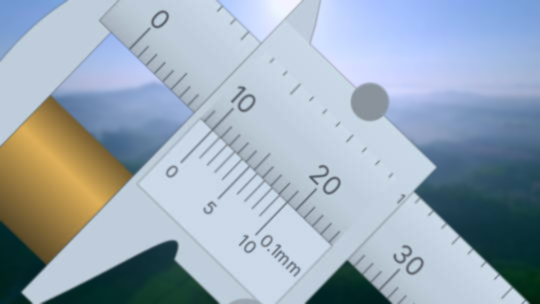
10.0 mm
